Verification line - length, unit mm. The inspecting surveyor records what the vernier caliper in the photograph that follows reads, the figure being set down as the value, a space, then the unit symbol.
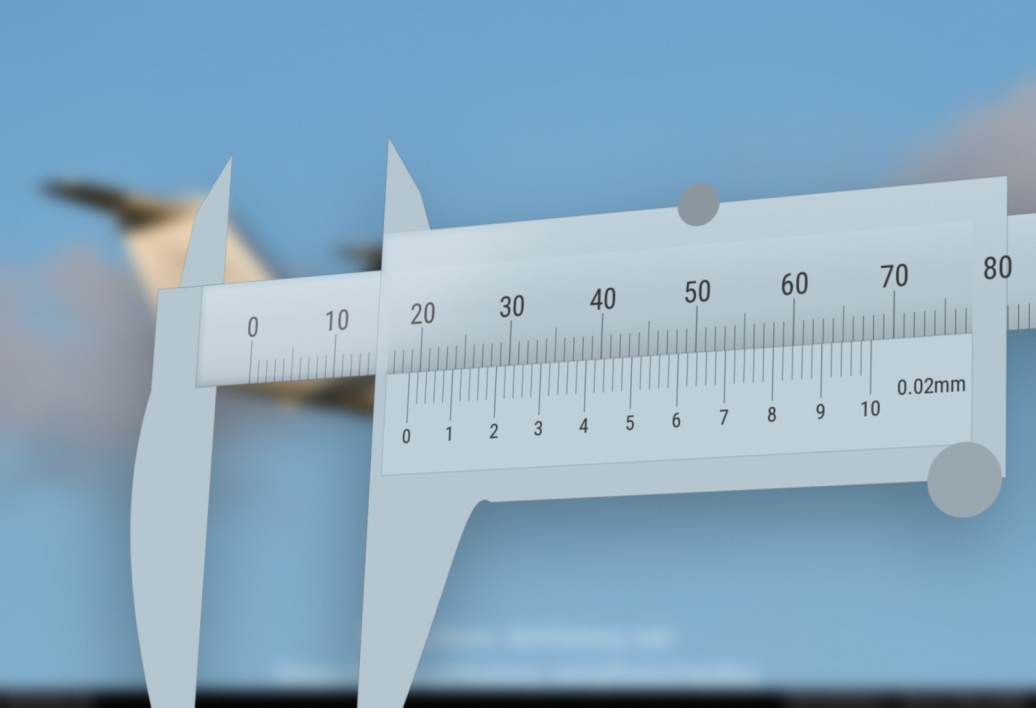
18.8 mm
